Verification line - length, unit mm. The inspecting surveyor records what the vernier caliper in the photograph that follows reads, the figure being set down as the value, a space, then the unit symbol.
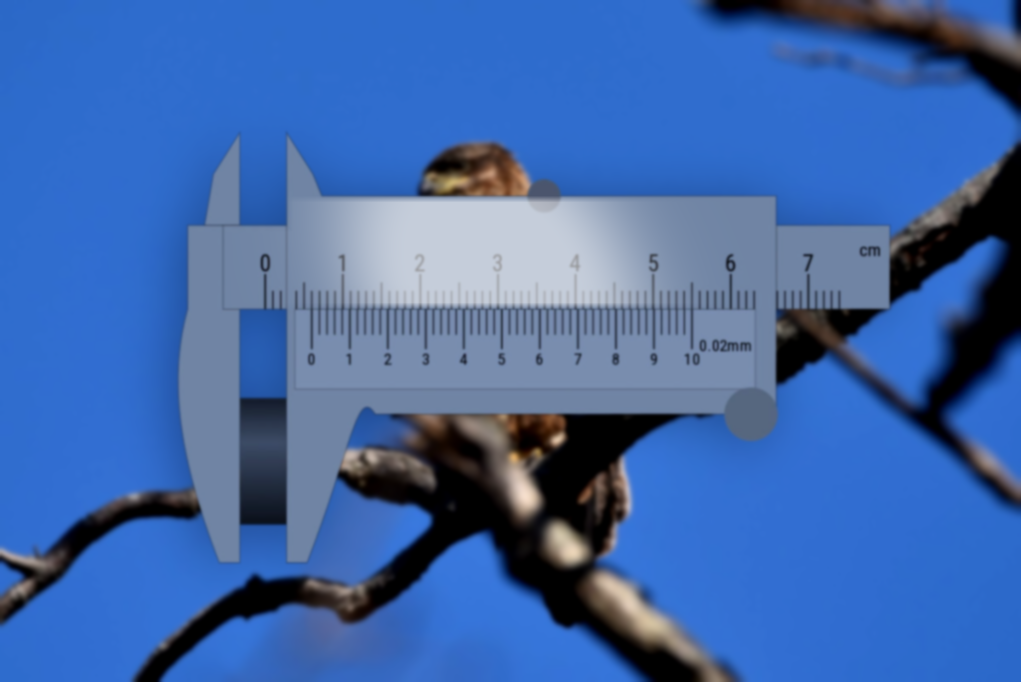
6.0 mm
